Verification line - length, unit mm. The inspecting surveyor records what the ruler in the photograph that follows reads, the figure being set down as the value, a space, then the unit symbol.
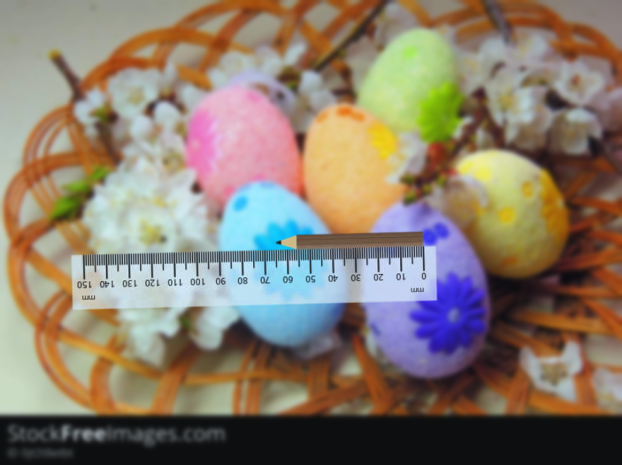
65 mm
